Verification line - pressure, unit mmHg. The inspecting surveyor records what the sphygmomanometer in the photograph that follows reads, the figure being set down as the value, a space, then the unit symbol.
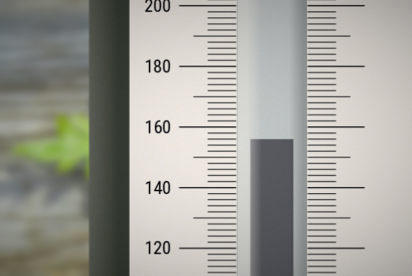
156 mmHg
